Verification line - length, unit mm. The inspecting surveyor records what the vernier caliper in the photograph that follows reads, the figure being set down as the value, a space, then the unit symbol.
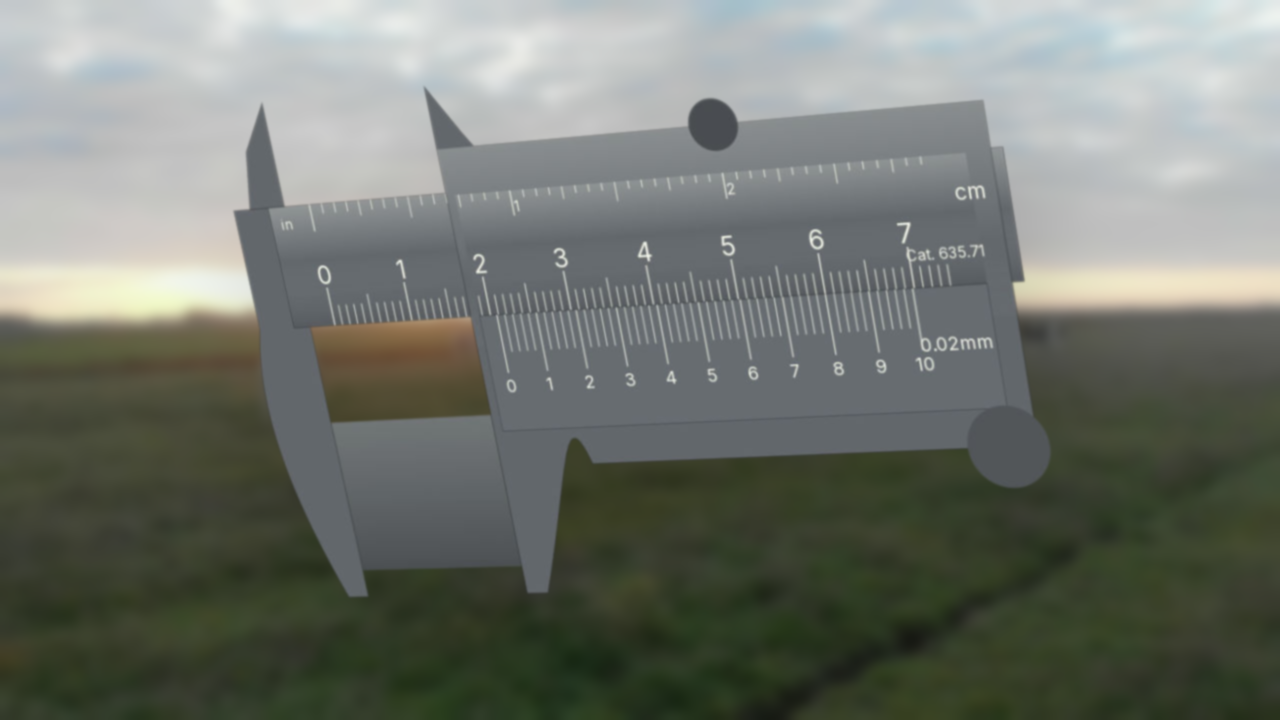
20.8 mm
